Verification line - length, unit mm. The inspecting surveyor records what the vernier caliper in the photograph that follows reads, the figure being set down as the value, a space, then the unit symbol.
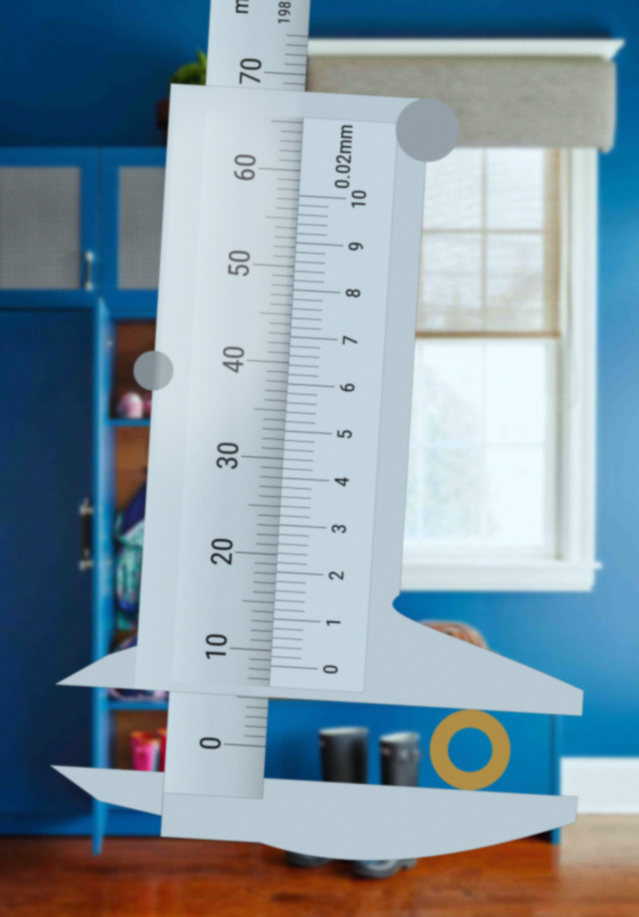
8.4 mm
